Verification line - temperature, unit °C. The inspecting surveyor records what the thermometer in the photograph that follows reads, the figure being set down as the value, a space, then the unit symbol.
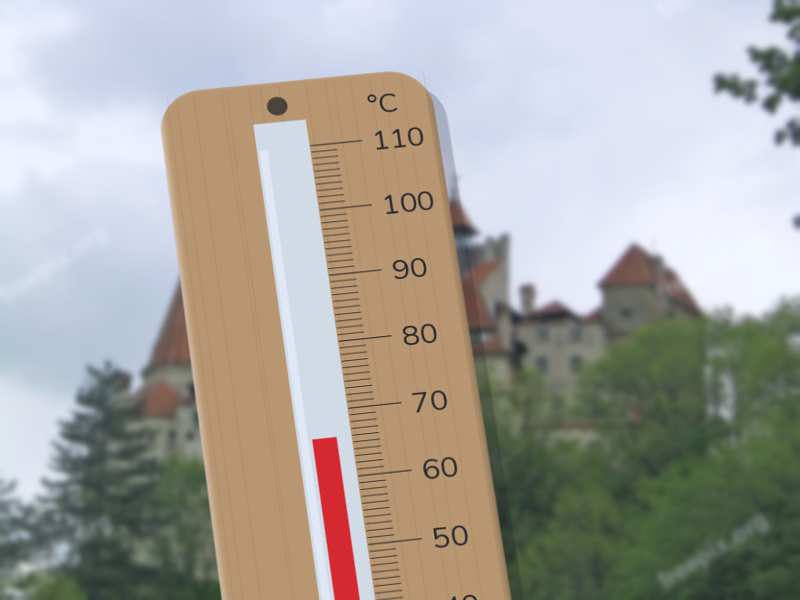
66 °C
